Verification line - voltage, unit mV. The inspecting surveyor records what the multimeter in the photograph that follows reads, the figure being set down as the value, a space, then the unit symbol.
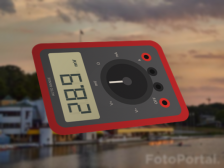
28.9 mV
